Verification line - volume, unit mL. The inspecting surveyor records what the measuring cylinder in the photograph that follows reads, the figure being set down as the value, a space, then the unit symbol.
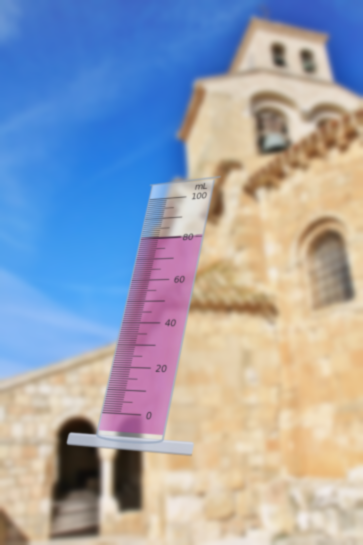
80 mL
